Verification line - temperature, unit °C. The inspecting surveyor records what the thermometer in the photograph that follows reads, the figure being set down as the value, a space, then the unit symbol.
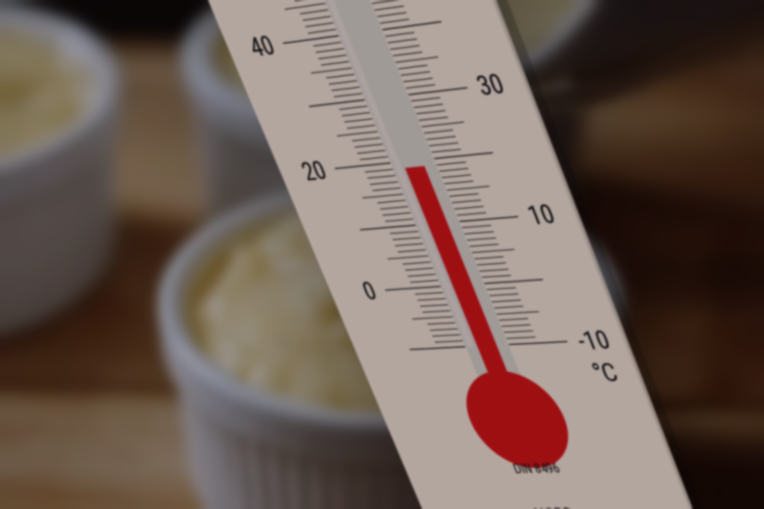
19 °C
